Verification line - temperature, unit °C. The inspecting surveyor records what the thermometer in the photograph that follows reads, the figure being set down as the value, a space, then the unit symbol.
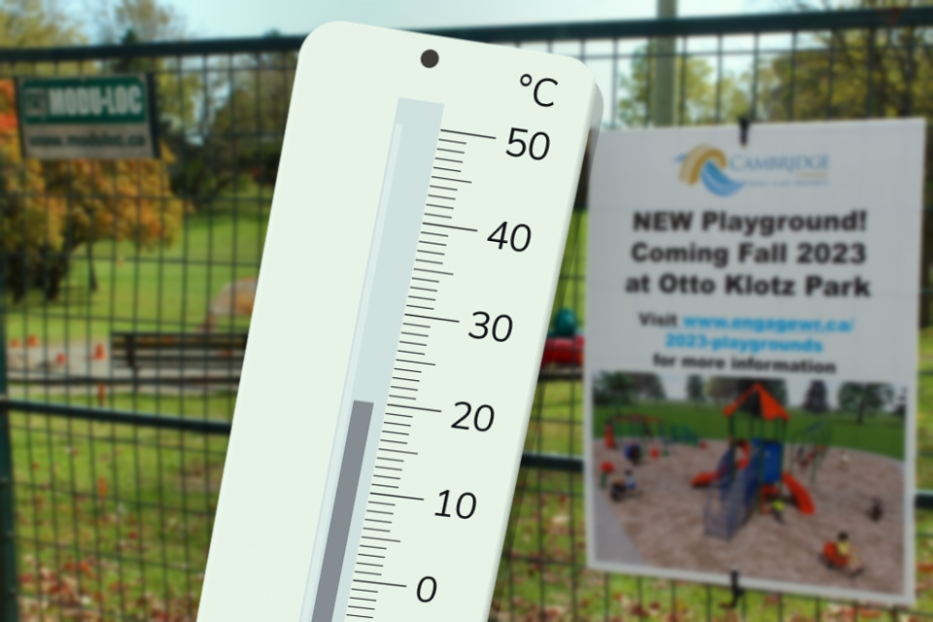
20 °C
